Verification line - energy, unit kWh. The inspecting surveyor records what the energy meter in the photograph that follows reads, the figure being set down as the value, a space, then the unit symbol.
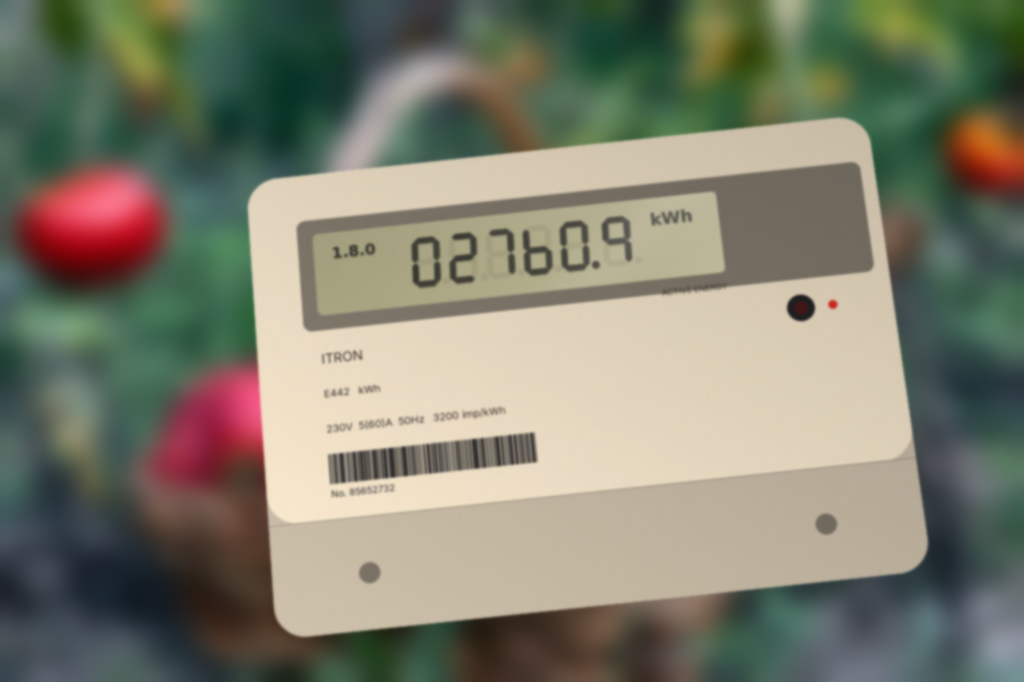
2760.9 kWh
